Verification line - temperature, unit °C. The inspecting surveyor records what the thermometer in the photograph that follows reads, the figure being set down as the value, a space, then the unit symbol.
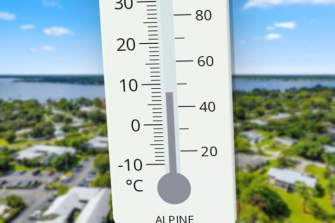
8 °C
